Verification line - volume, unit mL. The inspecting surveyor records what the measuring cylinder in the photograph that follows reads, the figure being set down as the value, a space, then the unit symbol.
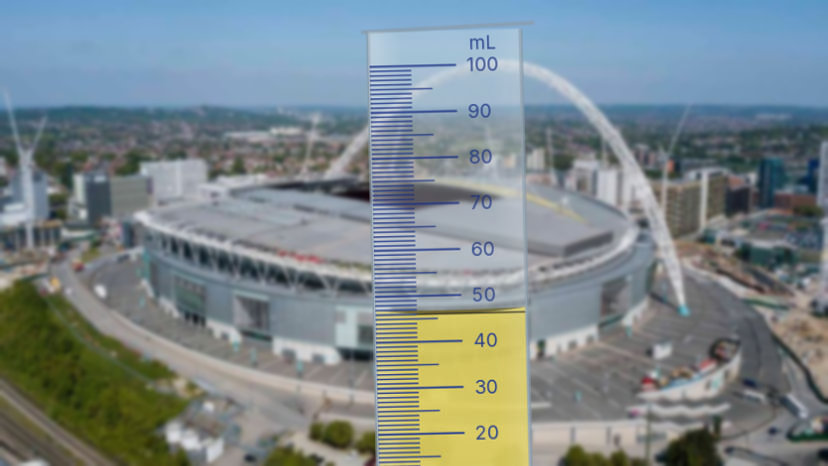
46 mL
